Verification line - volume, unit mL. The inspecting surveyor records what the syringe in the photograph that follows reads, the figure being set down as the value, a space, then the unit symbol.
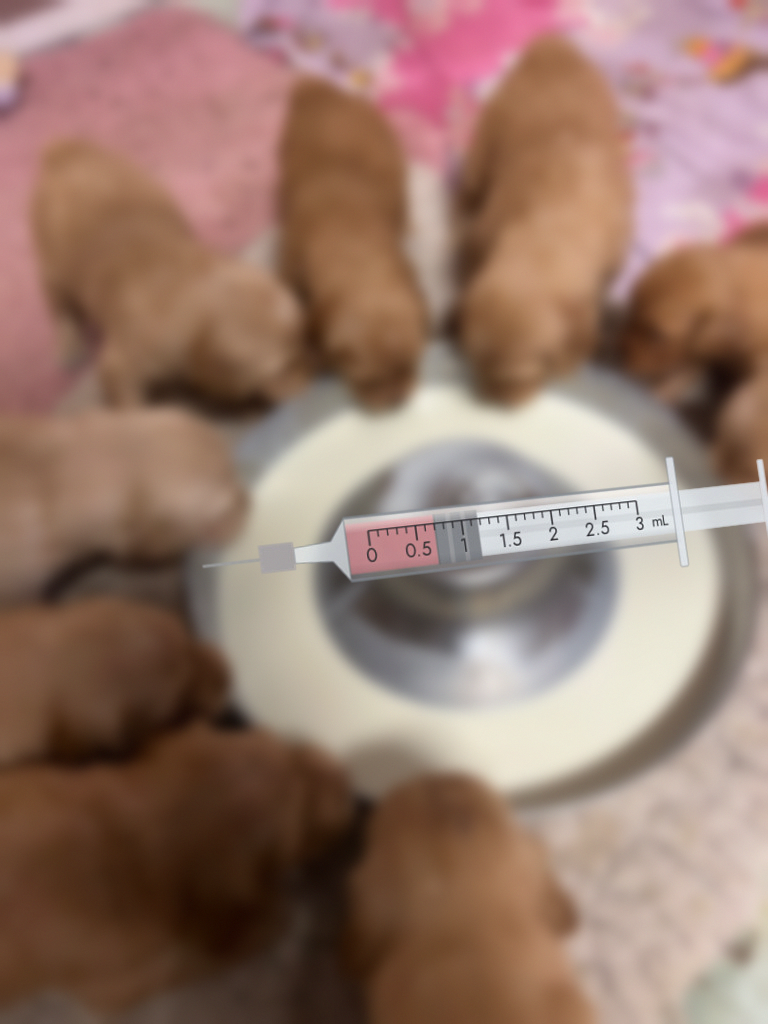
0.7 mL
